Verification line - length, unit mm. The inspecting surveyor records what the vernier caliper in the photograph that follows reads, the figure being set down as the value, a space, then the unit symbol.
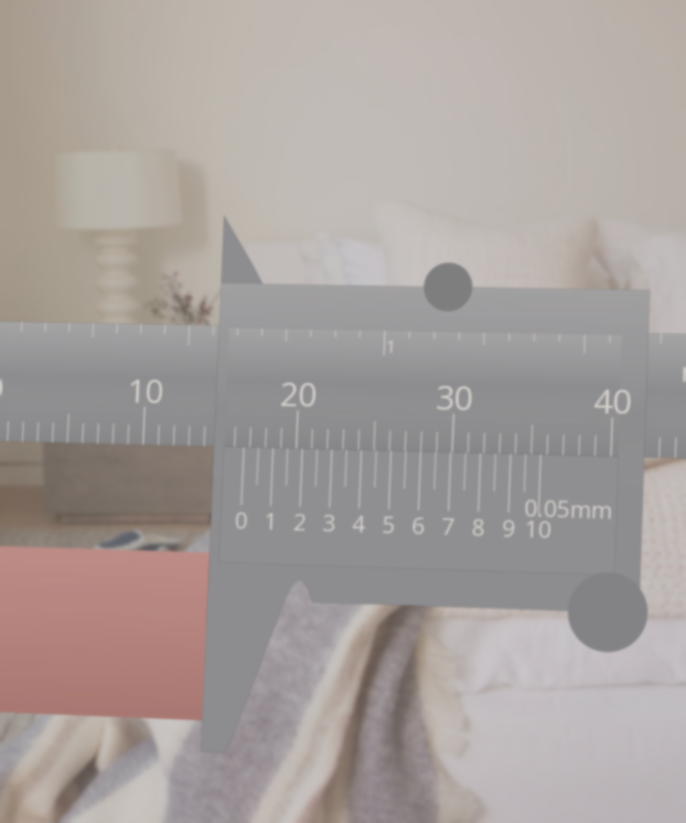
16.6 mm
